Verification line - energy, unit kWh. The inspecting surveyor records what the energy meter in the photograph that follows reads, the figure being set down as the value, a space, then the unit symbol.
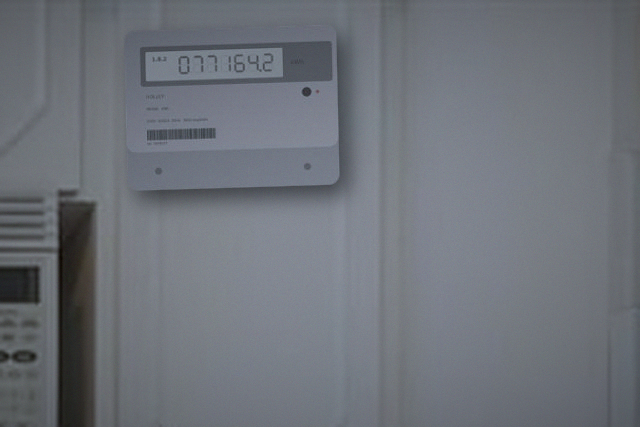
77164.2 kWh
